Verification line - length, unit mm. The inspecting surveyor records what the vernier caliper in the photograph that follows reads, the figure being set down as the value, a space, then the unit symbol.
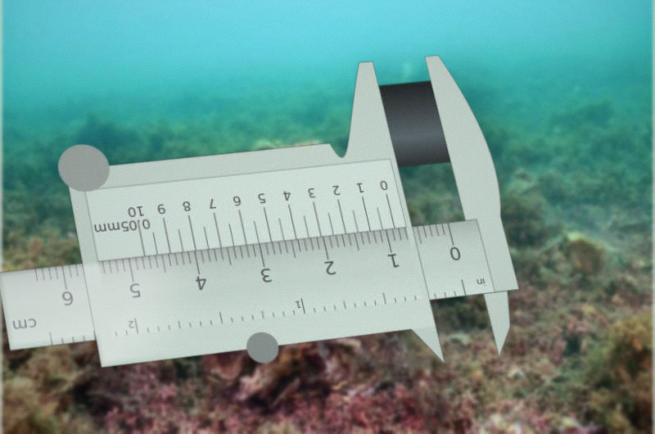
8.6 mm
